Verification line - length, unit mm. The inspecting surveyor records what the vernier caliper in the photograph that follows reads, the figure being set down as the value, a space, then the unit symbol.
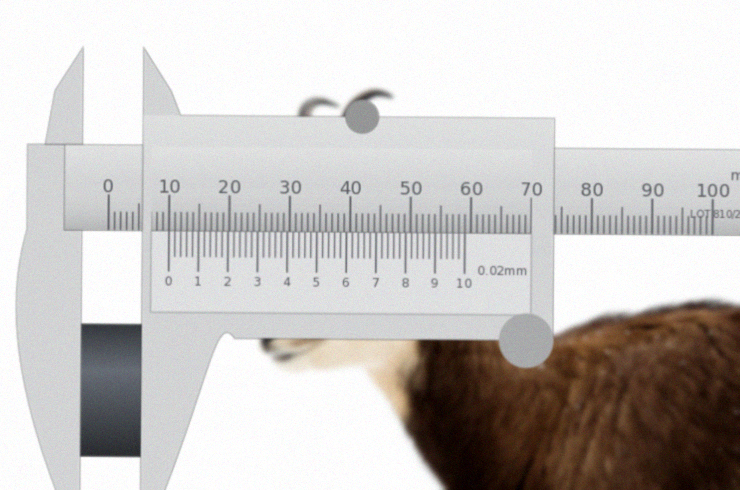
10.0 mm
